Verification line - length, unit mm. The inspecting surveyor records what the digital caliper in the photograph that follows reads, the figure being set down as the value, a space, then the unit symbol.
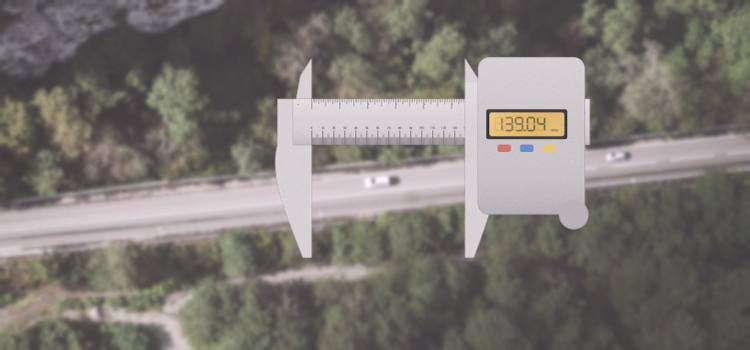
139.04 mm
